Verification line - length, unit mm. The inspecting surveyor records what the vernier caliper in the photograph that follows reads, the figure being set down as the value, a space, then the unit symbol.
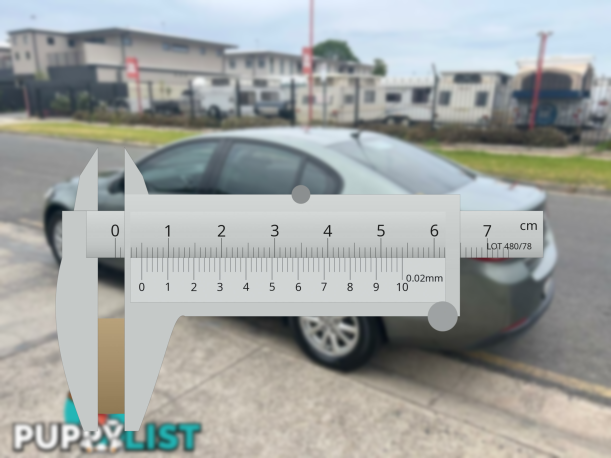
5.0 mm
